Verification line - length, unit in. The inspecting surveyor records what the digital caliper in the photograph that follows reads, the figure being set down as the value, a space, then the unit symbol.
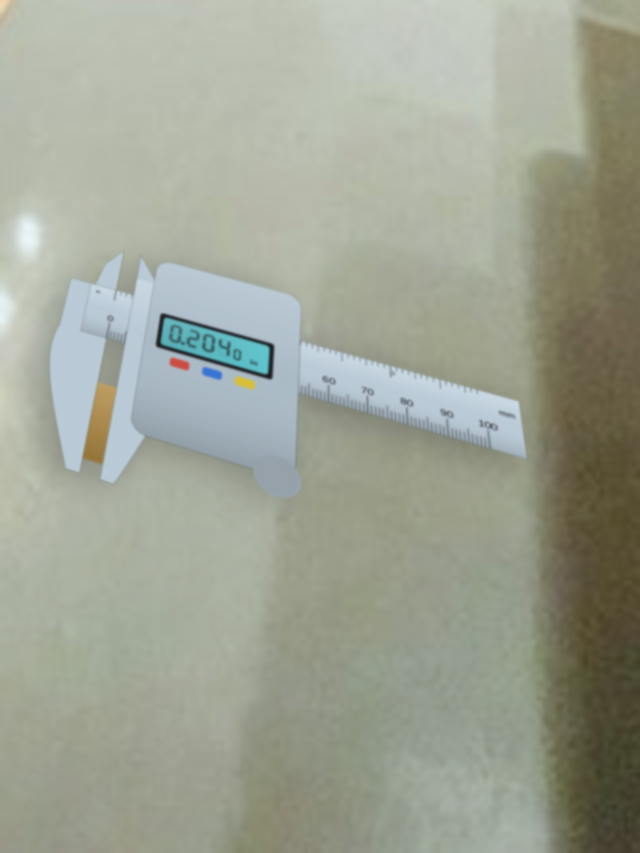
0.2040 in
